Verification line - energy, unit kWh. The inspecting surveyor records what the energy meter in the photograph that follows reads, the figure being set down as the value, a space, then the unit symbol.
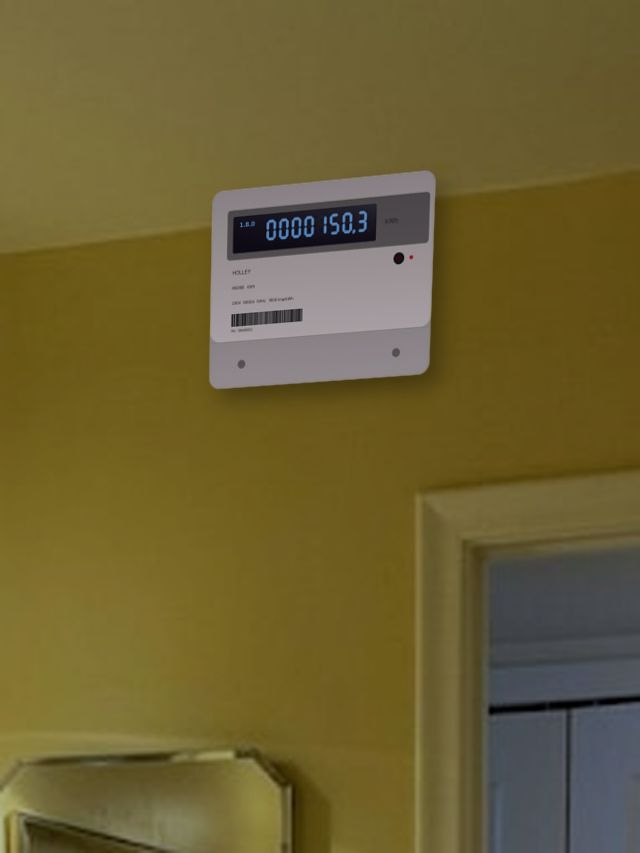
150.3 kWh
